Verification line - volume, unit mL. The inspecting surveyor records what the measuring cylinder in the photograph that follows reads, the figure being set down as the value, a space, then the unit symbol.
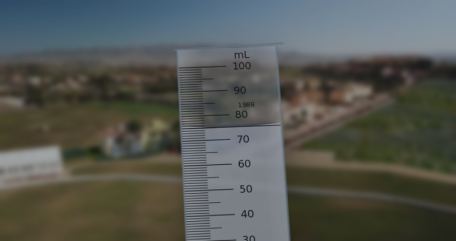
75 mL
